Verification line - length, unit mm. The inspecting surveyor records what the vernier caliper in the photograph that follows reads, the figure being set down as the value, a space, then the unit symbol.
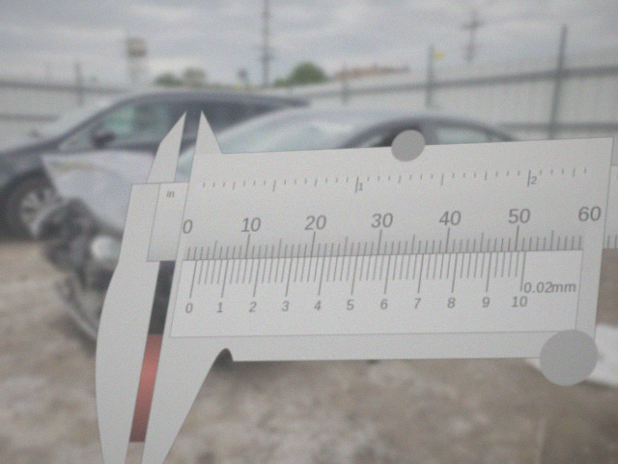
2.4 mm
